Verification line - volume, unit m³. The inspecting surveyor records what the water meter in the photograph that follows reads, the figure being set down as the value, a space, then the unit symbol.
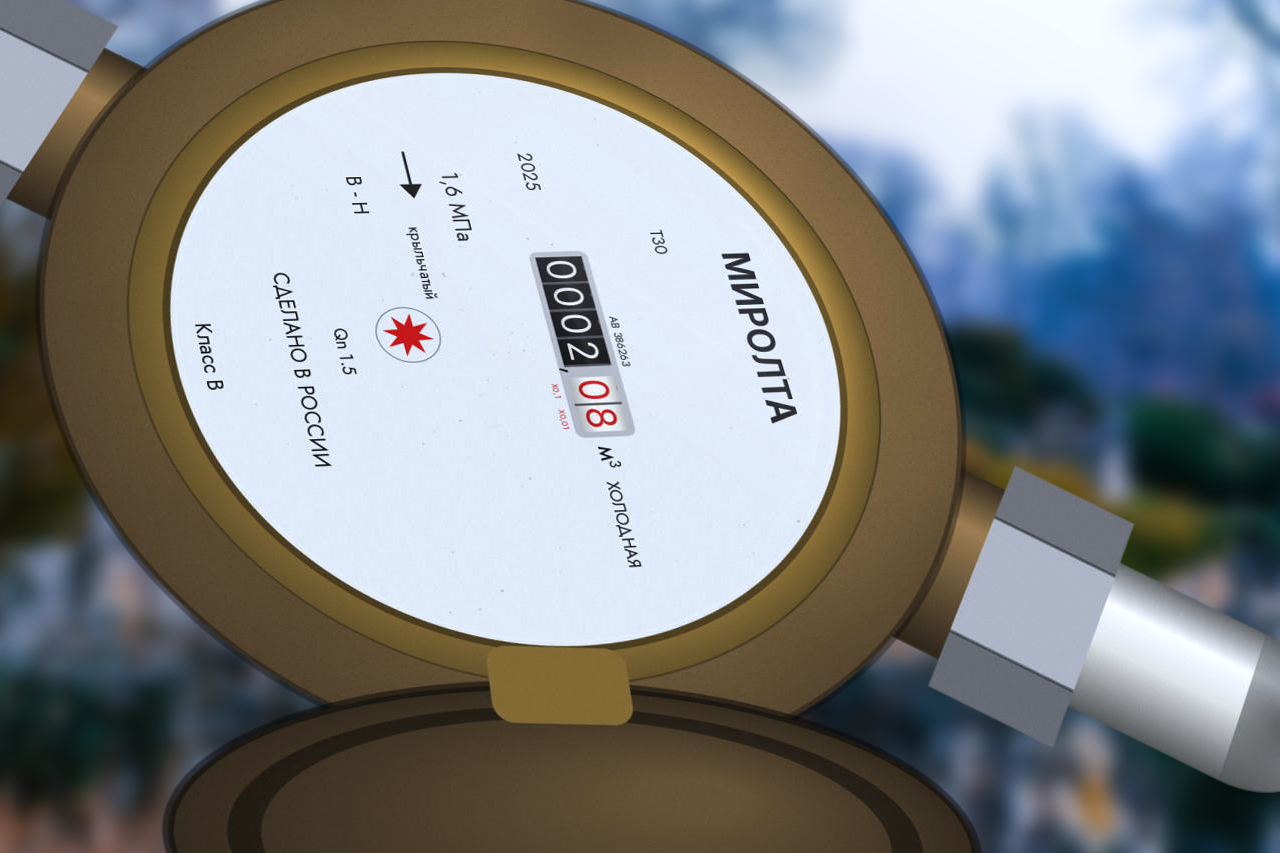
2.08 m³
